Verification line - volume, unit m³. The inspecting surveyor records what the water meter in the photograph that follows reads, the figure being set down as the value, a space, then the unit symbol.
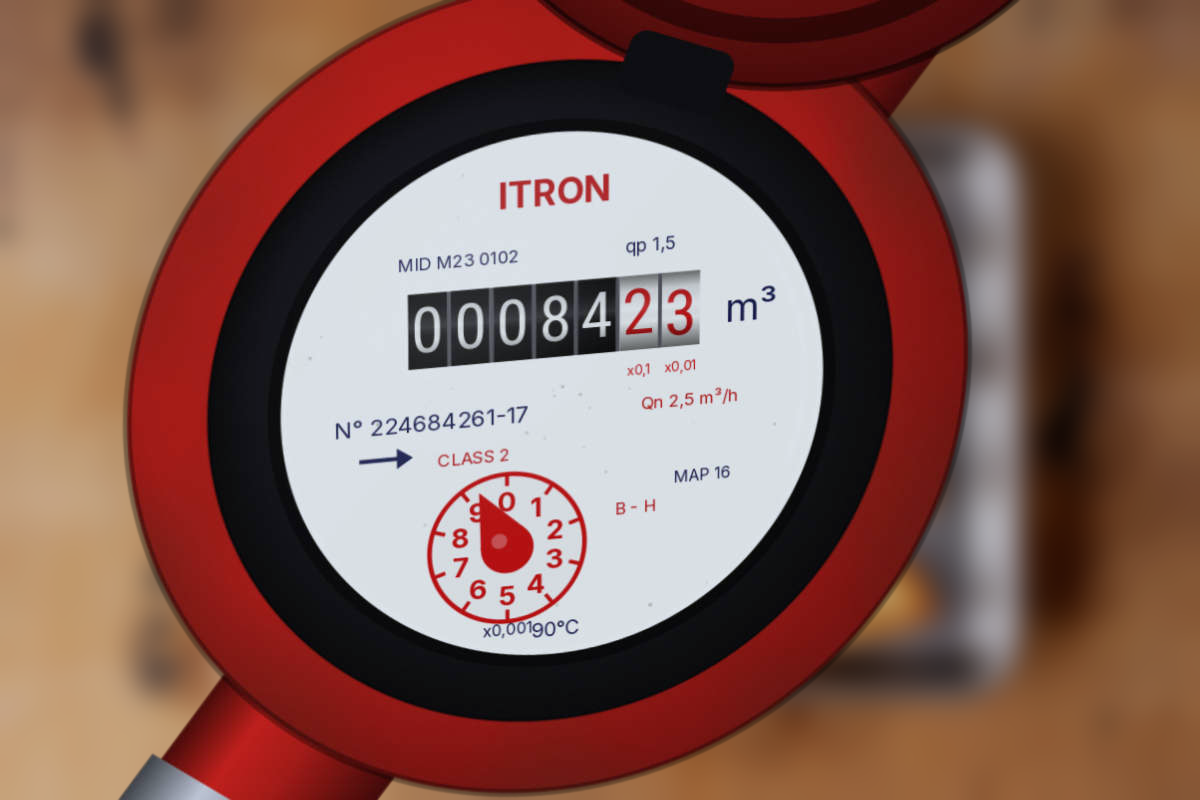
84.229 m³
